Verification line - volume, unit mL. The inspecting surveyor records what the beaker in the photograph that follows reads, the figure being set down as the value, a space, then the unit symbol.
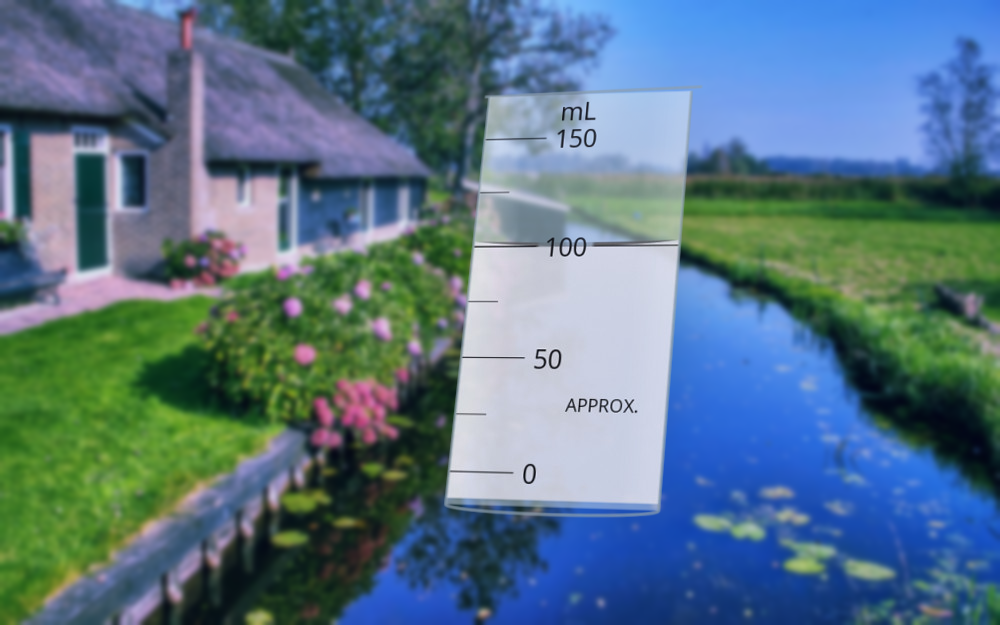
100 mL
